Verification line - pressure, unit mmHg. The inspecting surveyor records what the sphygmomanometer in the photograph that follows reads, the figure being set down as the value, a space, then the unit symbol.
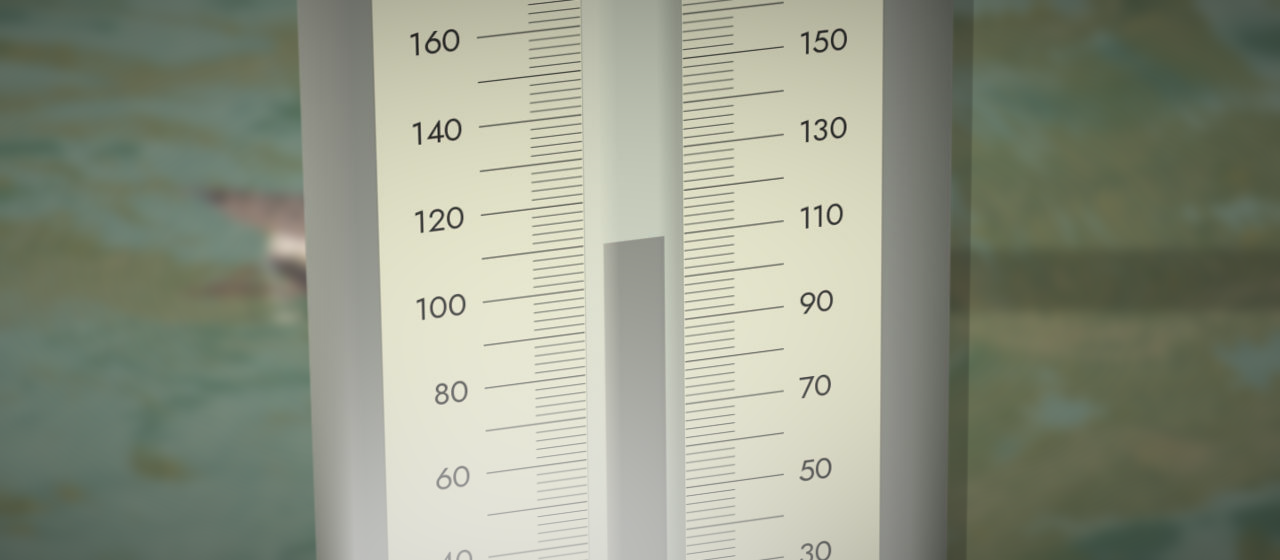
110 mmHg
